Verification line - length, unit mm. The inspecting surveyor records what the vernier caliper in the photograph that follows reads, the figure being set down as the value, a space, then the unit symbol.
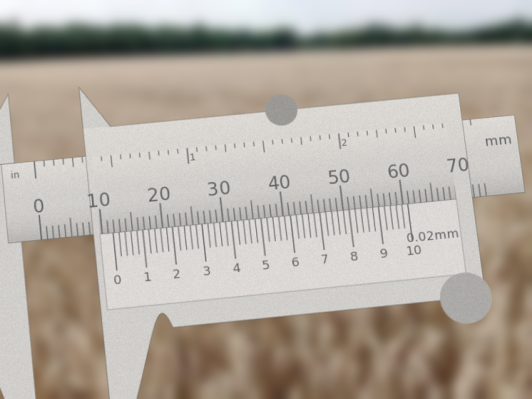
11.8 mm
